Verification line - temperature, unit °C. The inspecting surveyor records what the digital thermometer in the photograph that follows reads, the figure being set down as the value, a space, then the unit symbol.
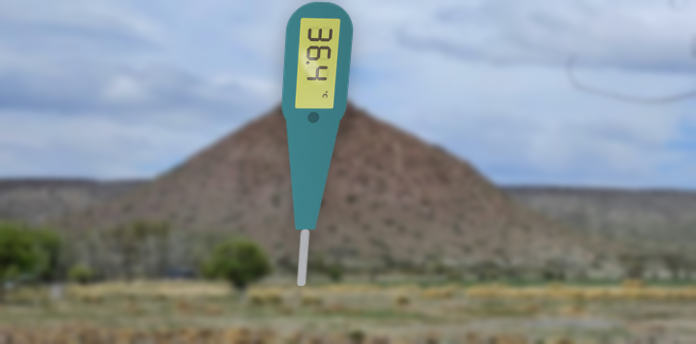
36.4 °C
